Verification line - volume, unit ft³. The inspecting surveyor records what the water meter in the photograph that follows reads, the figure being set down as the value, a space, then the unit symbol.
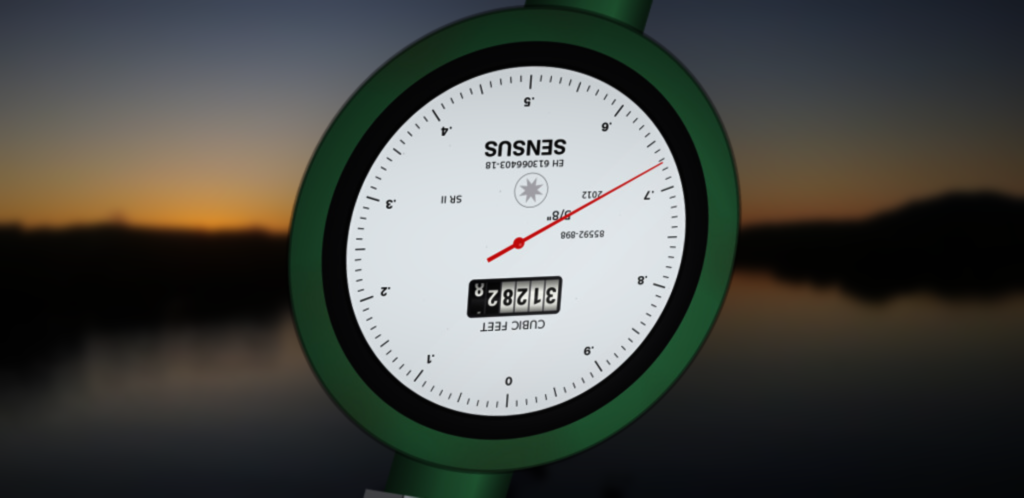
312827.67 ft³
